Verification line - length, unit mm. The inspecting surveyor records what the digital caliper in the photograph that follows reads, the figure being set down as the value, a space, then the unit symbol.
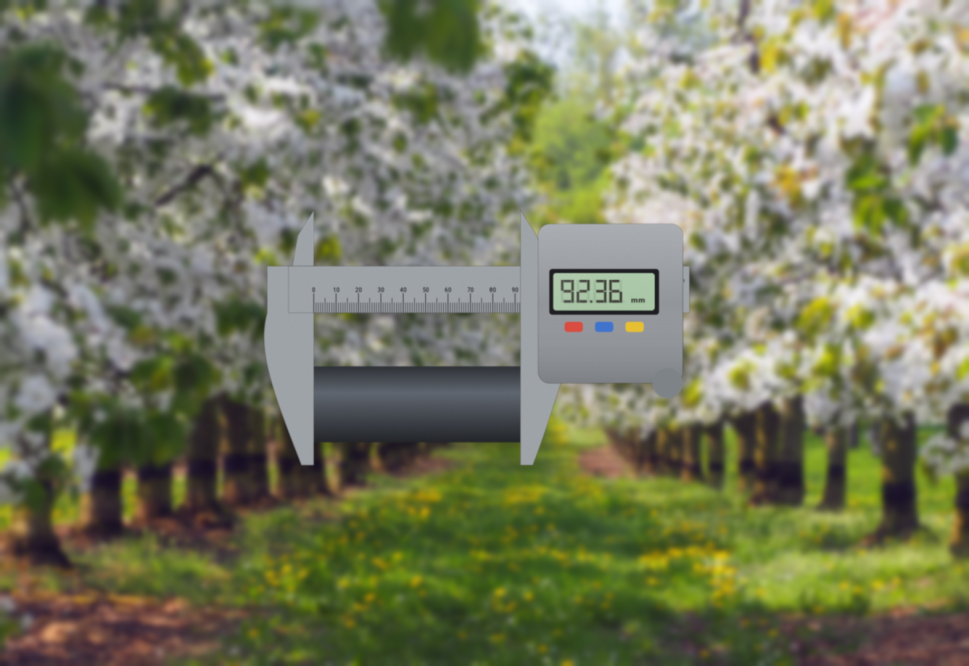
92.36 mm
